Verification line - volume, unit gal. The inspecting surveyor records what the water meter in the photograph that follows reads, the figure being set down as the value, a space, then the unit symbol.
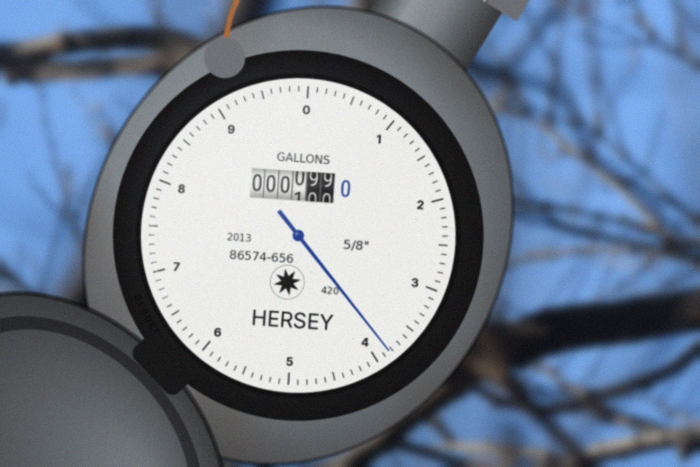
993.8 gal
